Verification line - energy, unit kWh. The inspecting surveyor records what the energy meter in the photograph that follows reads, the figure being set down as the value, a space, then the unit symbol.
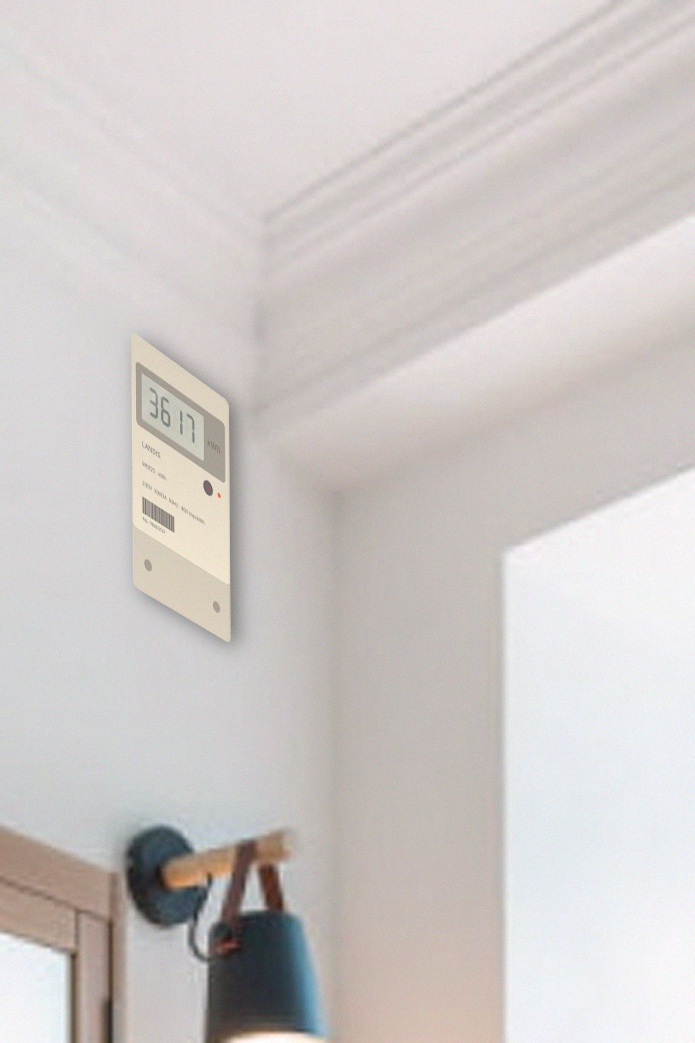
3617 kWh
